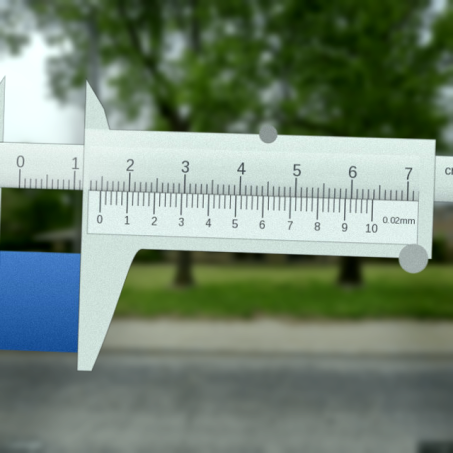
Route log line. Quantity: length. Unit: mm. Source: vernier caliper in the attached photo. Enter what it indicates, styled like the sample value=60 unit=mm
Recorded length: value=14.8 unit=mm
